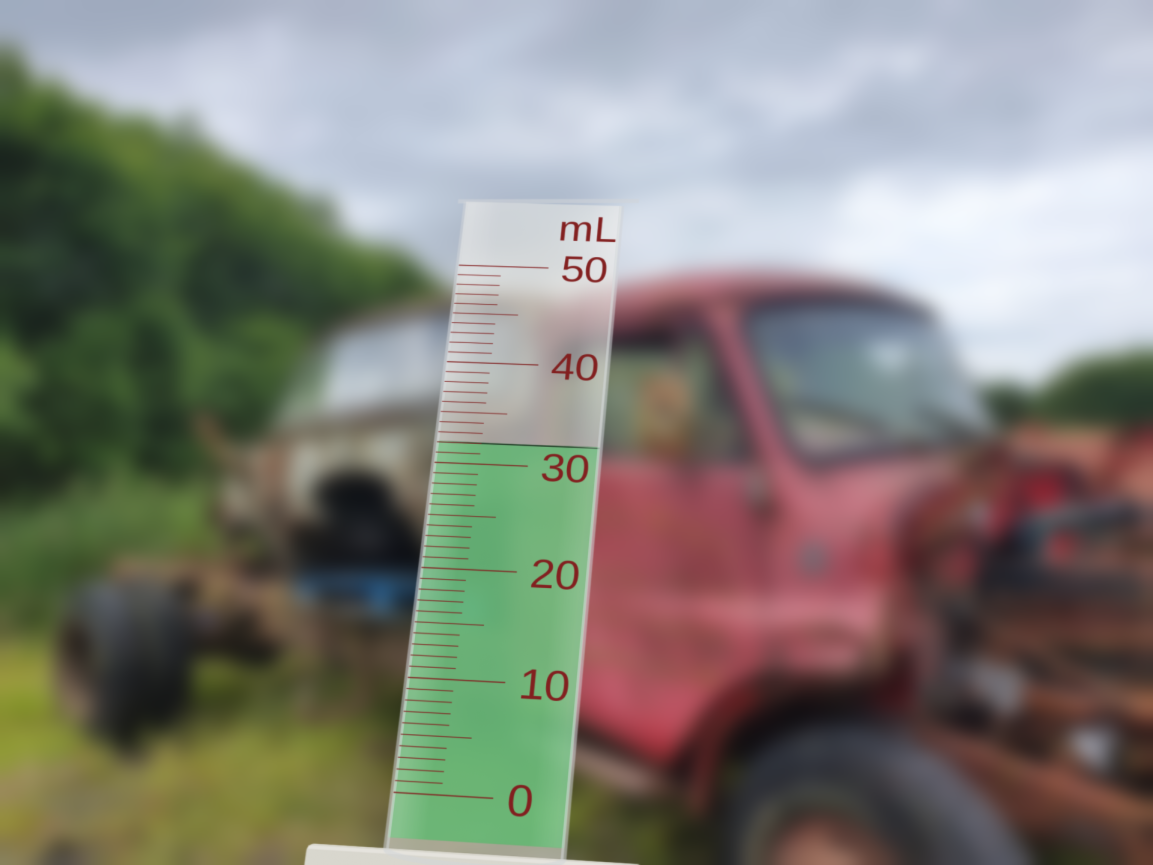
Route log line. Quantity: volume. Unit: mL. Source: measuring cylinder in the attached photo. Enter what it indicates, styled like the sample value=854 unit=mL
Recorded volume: value=32 unit=mL
